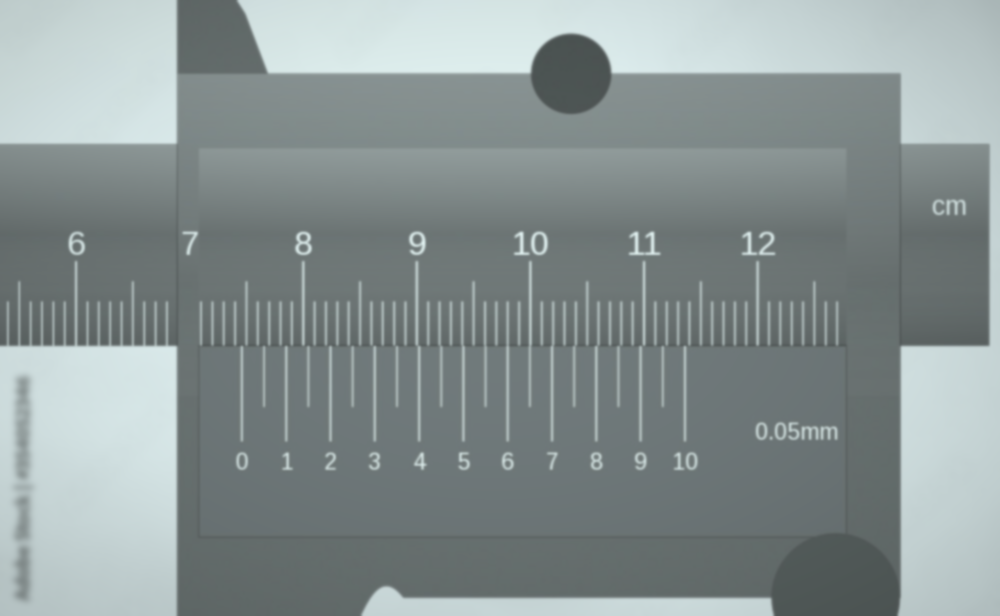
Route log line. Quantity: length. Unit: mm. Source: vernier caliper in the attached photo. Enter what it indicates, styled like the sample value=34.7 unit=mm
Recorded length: value=74.6 unit=mm
